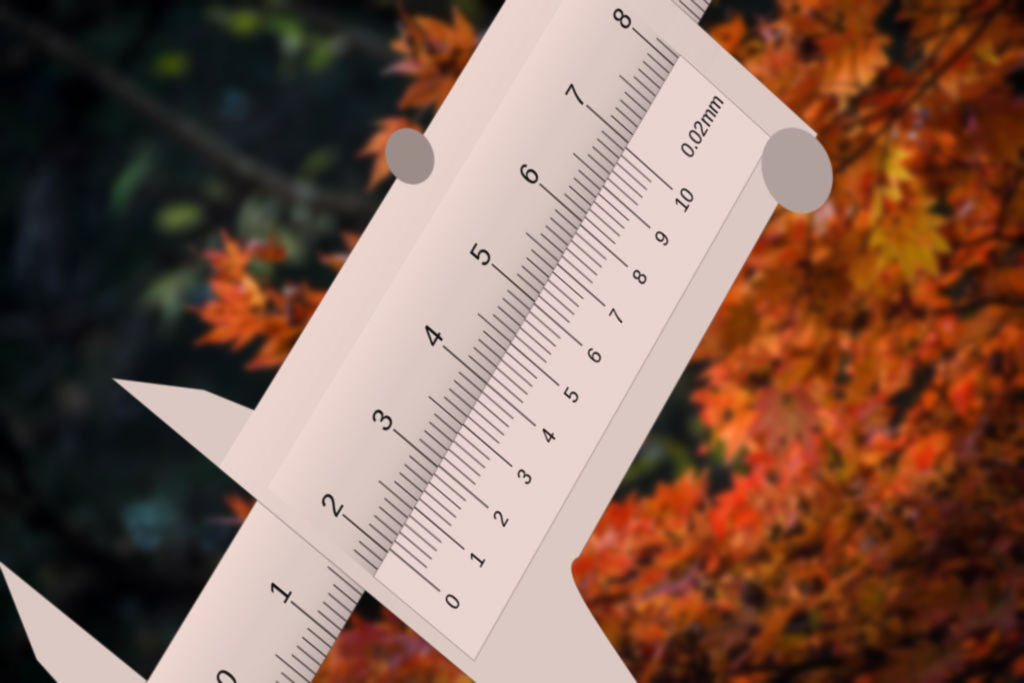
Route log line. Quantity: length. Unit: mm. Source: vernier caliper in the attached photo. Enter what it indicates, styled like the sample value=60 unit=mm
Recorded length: value=20.4 unit=mm
